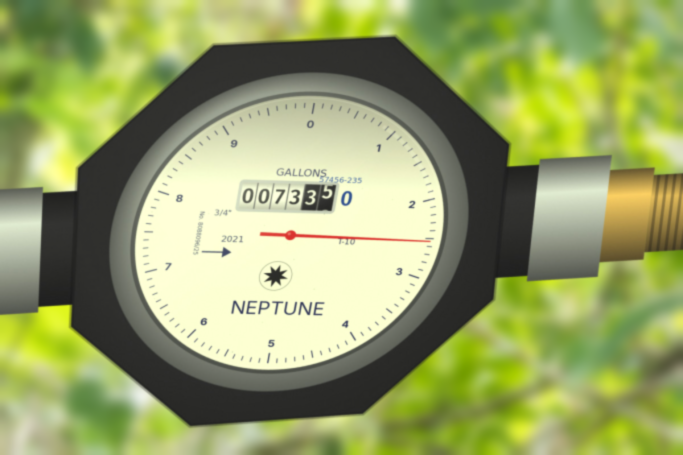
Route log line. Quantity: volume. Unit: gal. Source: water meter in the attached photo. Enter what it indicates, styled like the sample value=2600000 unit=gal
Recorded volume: value=73352.5 unit=gal
